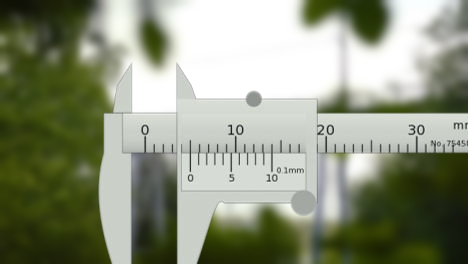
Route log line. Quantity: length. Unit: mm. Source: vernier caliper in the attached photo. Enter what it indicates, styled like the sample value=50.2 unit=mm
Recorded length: value=5.0 unit=mm
